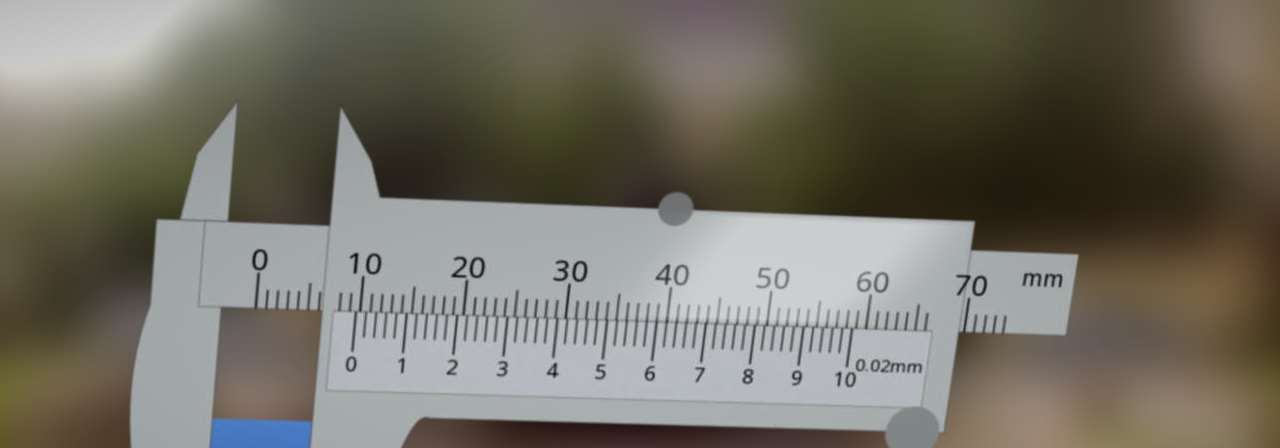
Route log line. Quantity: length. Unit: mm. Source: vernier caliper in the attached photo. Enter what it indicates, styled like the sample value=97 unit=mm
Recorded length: value=9.6 unit=mm
